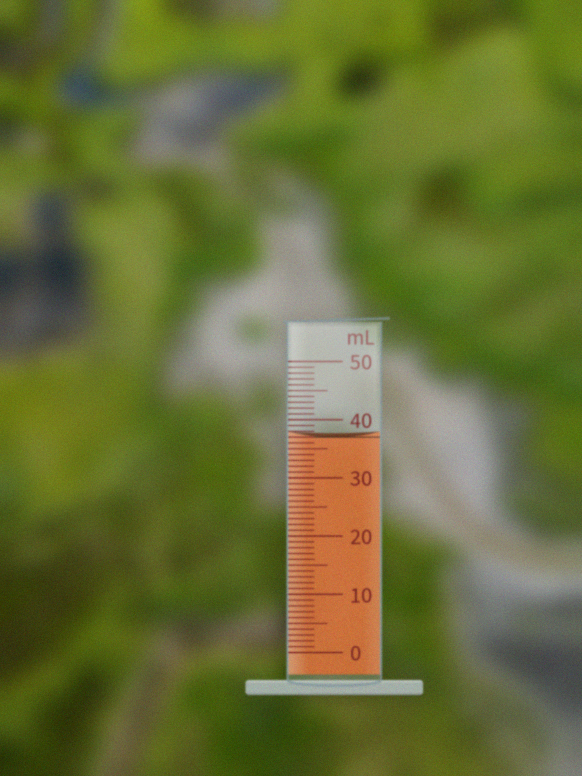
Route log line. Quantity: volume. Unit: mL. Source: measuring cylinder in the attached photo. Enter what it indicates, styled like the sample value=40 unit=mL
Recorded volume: value=37 unit=mL
